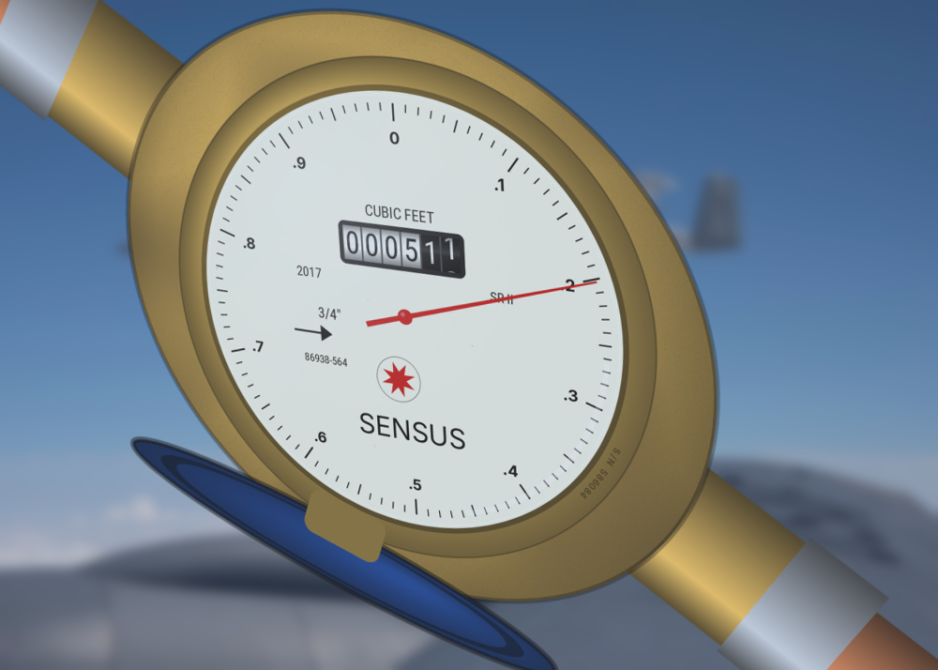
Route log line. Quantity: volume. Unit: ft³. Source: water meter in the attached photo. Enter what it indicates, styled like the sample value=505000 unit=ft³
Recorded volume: value=511.20 unit=ft³
